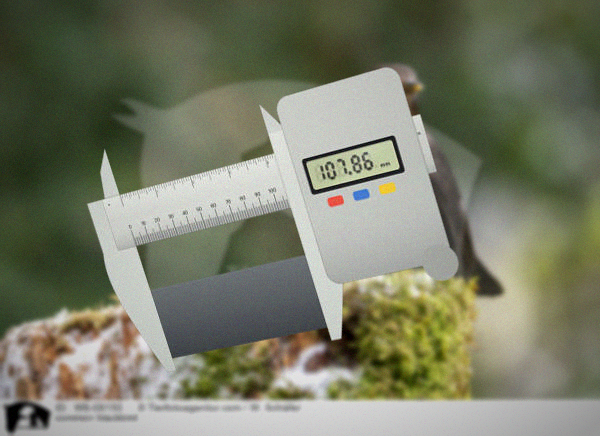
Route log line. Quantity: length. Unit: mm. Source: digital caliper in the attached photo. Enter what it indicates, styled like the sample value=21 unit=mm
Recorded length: value=107.86 unit=mm
